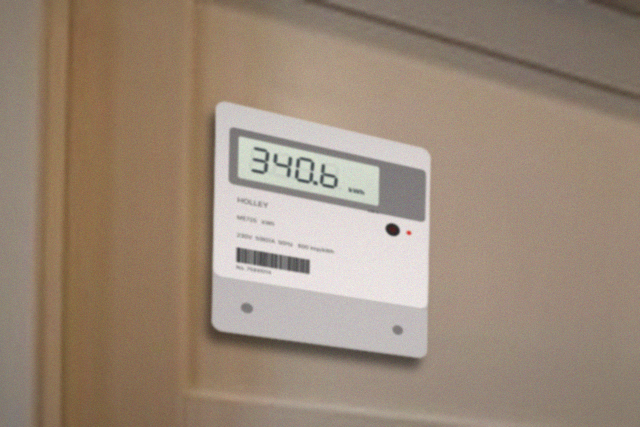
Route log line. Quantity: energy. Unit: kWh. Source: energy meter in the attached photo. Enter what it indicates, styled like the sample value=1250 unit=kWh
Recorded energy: value=340.6 unit=kWh
